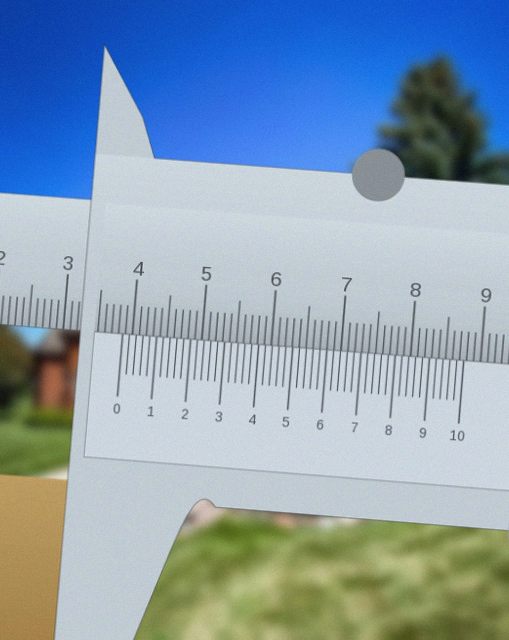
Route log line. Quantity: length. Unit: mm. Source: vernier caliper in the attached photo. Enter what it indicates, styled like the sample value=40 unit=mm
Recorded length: value=38.6 unit=mm
